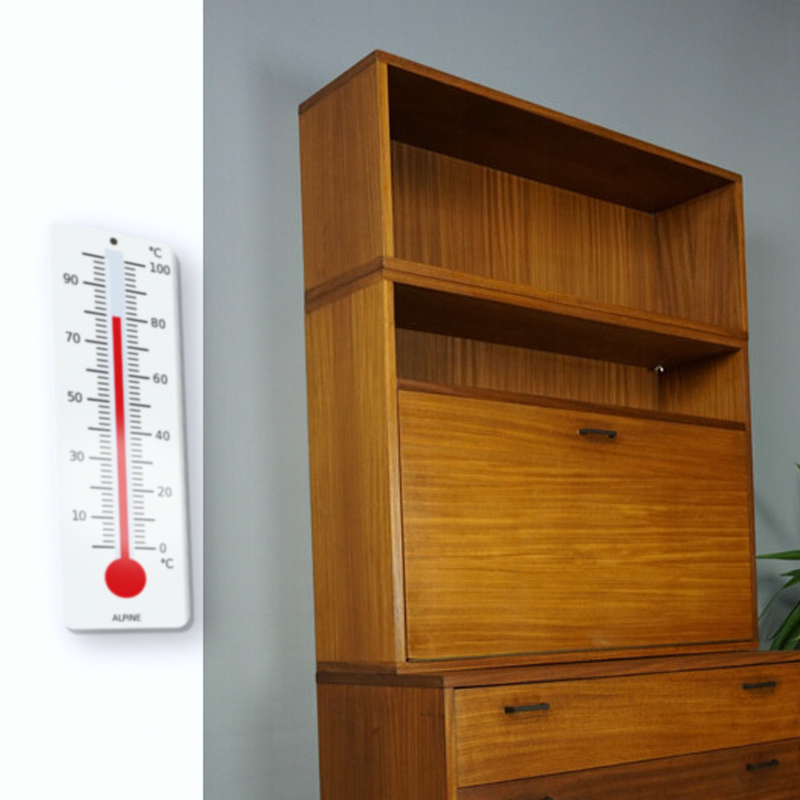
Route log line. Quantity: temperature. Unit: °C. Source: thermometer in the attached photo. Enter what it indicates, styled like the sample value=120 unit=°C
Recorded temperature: value=80 unit=°C
